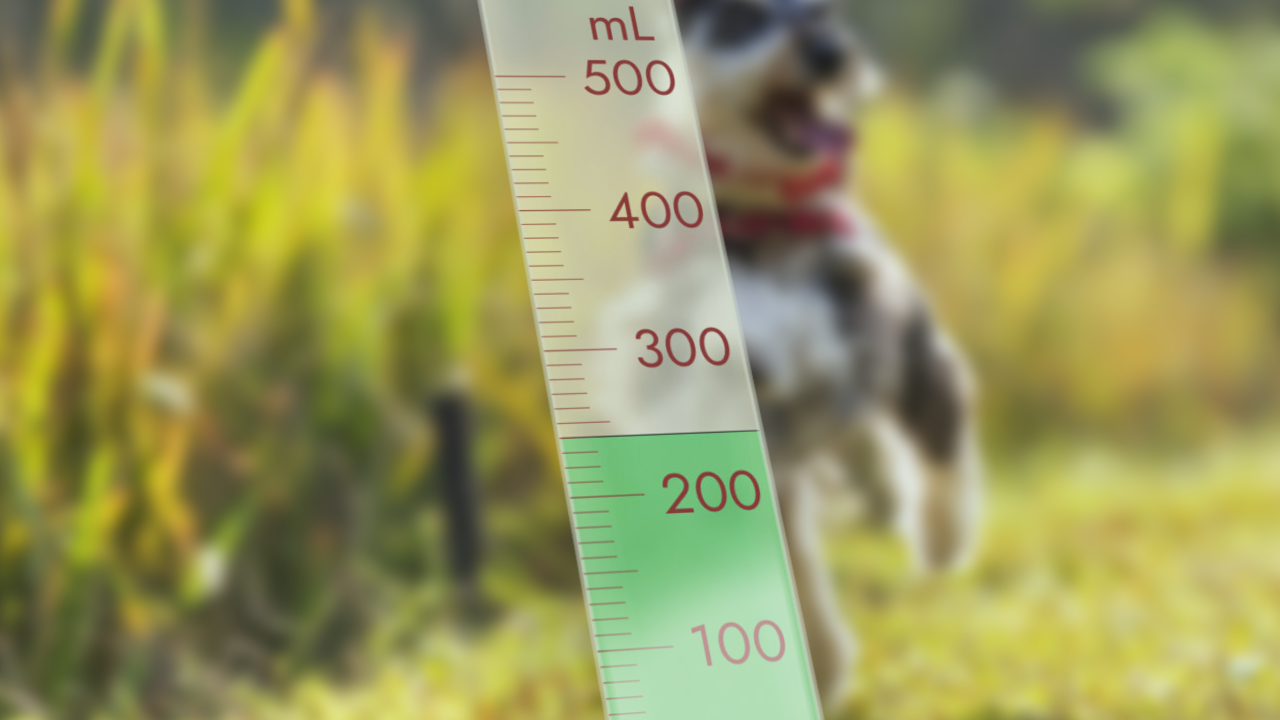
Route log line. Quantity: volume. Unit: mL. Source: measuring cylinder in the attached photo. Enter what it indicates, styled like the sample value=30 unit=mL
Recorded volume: value=240 unit=mL
